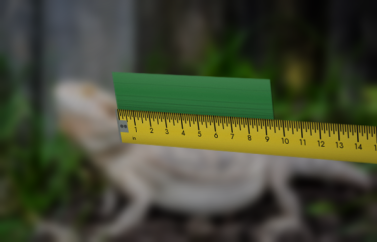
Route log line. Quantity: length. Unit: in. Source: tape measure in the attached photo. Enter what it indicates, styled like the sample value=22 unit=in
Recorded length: value=9.5 unit=in
